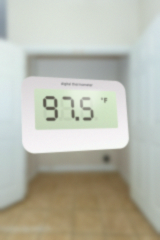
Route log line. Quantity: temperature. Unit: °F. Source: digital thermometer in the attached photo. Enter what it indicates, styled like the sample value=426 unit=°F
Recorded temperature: value=97.5 unit=°F
